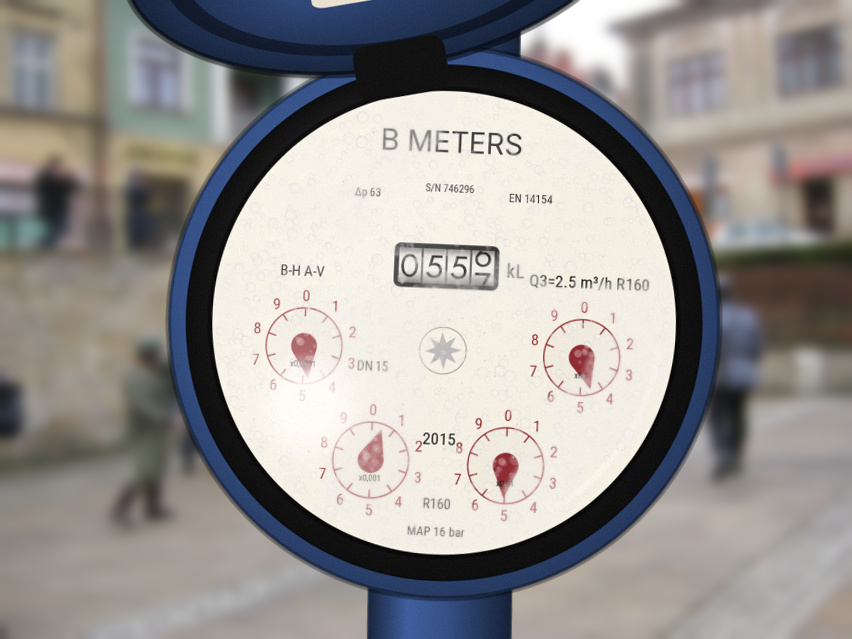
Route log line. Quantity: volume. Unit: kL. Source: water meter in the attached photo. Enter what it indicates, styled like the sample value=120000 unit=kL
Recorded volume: value=556.4504 unit=kL
